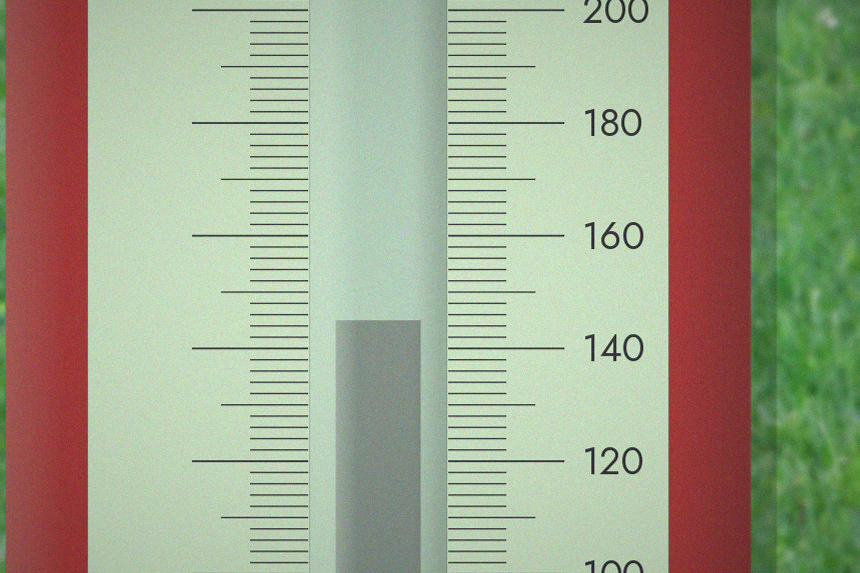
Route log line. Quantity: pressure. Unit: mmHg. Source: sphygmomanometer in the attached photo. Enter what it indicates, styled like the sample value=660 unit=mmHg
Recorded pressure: value=145 unit=mmHg
